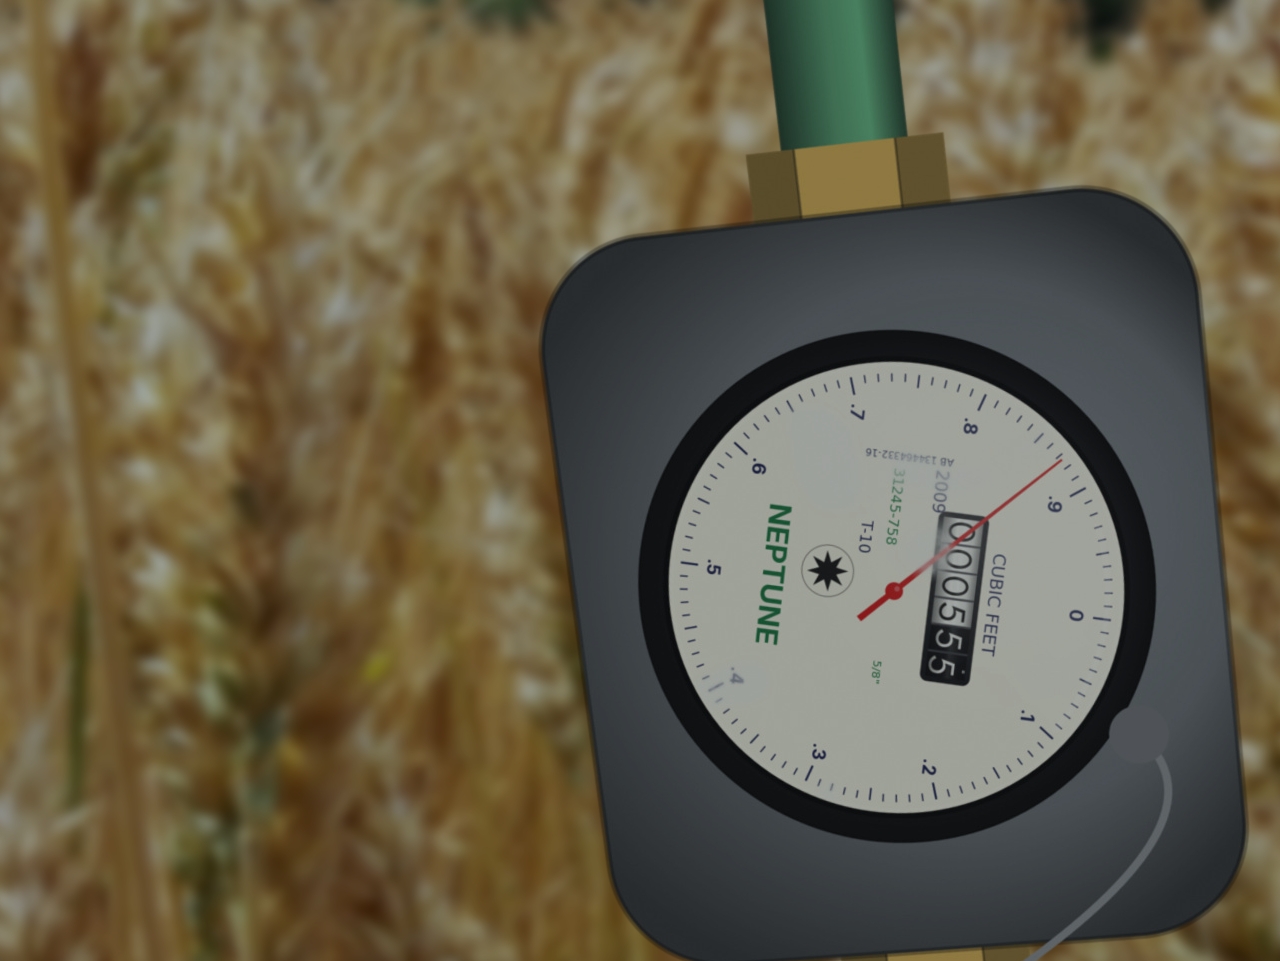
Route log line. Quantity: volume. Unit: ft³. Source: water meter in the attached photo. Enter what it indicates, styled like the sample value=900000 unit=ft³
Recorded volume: value=554.87 unit=ft³
